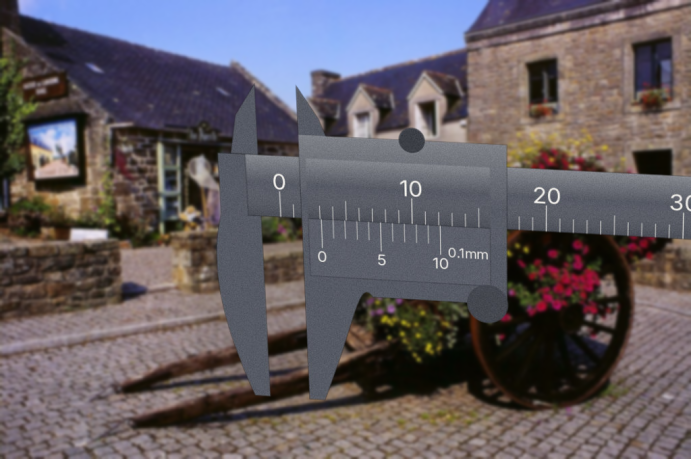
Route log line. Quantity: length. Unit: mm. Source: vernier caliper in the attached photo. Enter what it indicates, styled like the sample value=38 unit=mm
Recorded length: value=3.1 unit=mm
